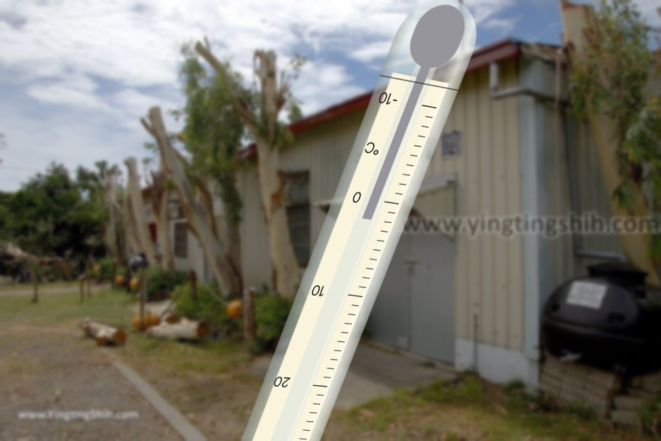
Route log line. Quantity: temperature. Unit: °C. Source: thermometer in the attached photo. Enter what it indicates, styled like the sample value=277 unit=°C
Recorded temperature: value=2 unit=°C
